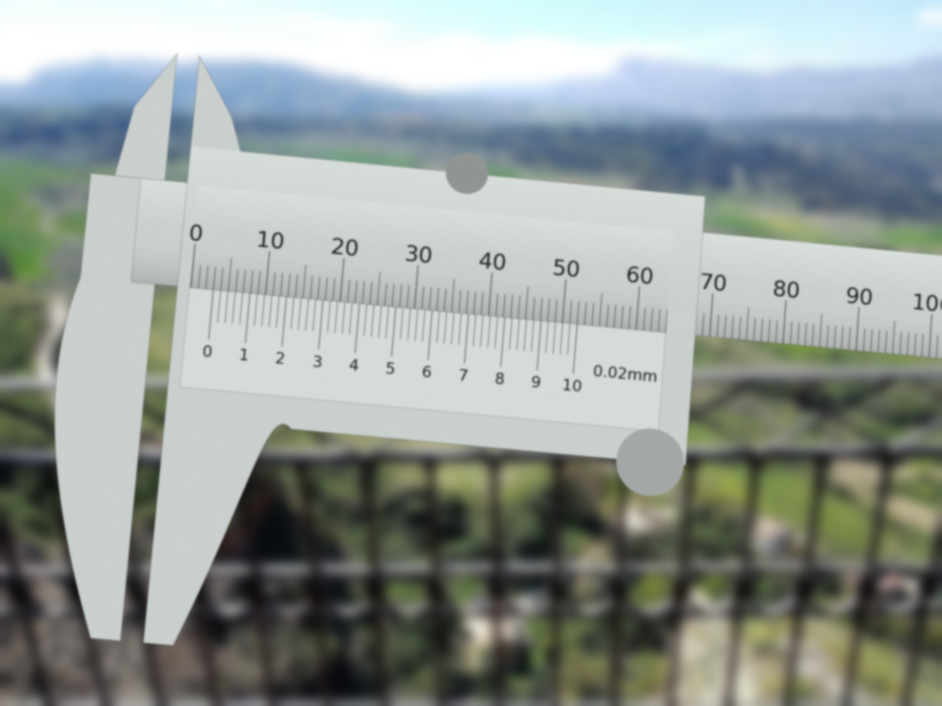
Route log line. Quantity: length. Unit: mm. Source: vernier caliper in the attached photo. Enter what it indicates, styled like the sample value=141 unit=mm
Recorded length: value=3.0 unit=mm
